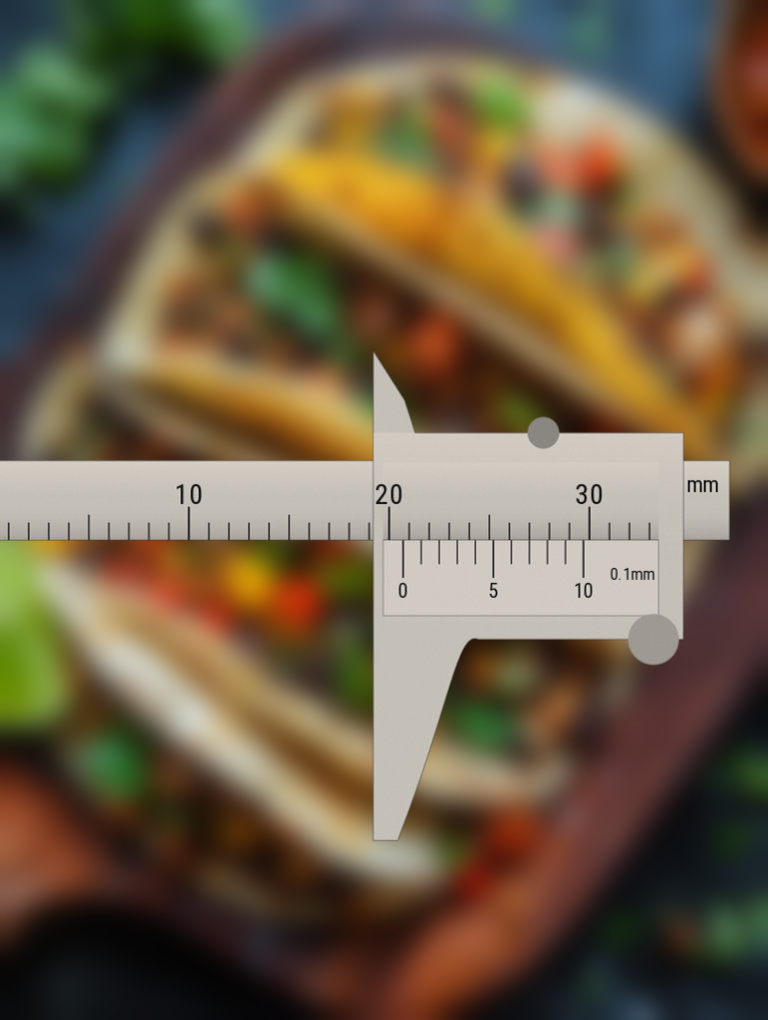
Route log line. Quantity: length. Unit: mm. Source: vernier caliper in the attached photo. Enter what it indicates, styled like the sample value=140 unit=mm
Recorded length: value=20.7 unit=mm
